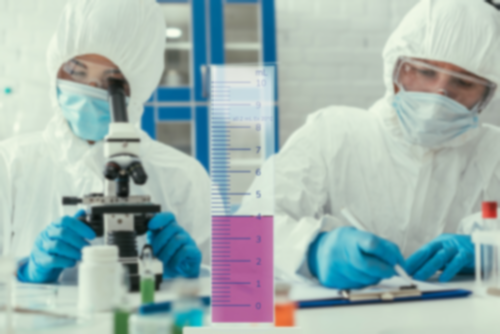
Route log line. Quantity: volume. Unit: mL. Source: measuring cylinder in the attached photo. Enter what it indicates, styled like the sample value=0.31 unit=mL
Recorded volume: value=4 unit=mL
